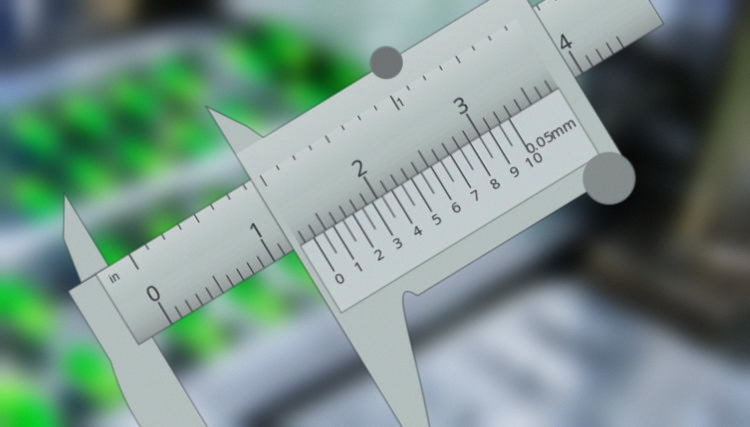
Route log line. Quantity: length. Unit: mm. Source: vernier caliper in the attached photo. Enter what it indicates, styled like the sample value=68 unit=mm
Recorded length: value=13.8 unit=mm
